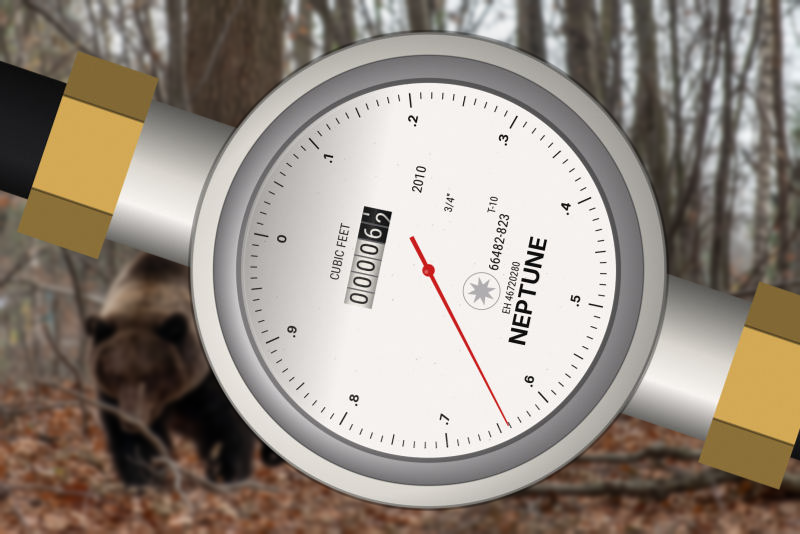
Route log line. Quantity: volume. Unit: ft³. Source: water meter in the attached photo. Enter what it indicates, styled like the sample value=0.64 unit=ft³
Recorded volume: value=61.64 unit=ft³
